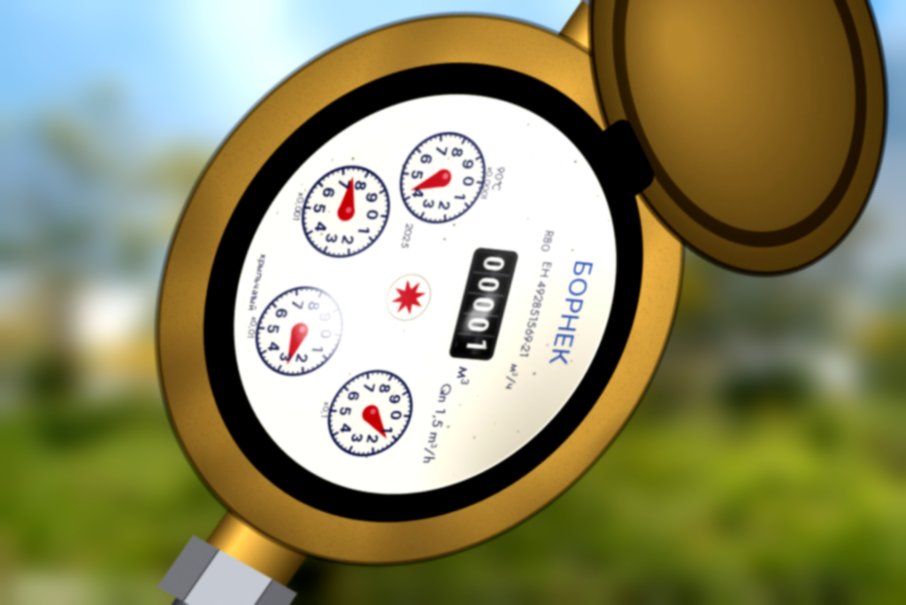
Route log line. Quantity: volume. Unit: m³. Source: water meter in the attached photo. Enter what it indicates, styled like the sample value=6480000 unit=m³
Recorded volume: value=1.1274 unit=m³
